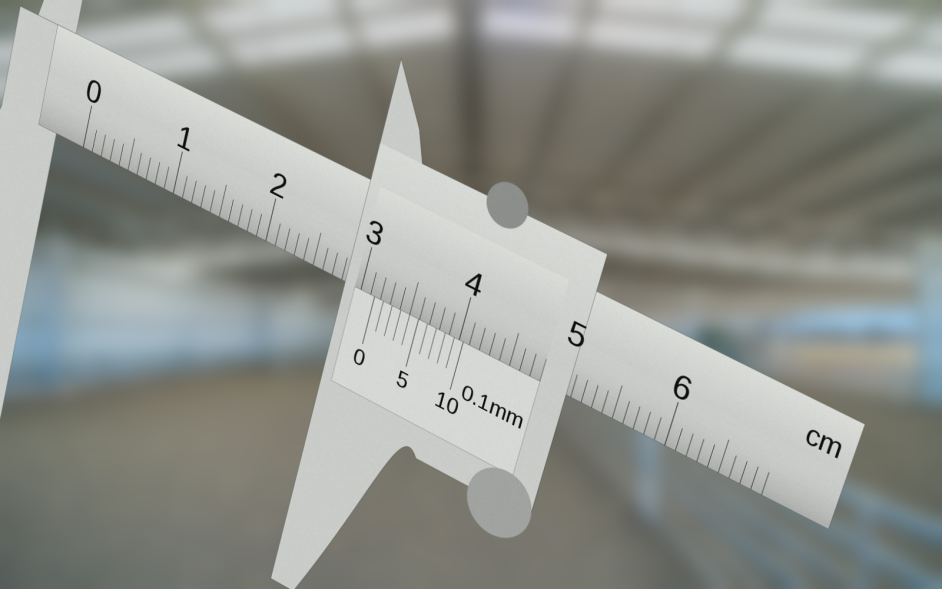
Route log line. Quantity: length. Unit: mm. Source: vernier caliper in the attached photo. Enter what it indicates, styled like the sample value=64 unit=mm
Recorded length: value=31.4 unit=mm
